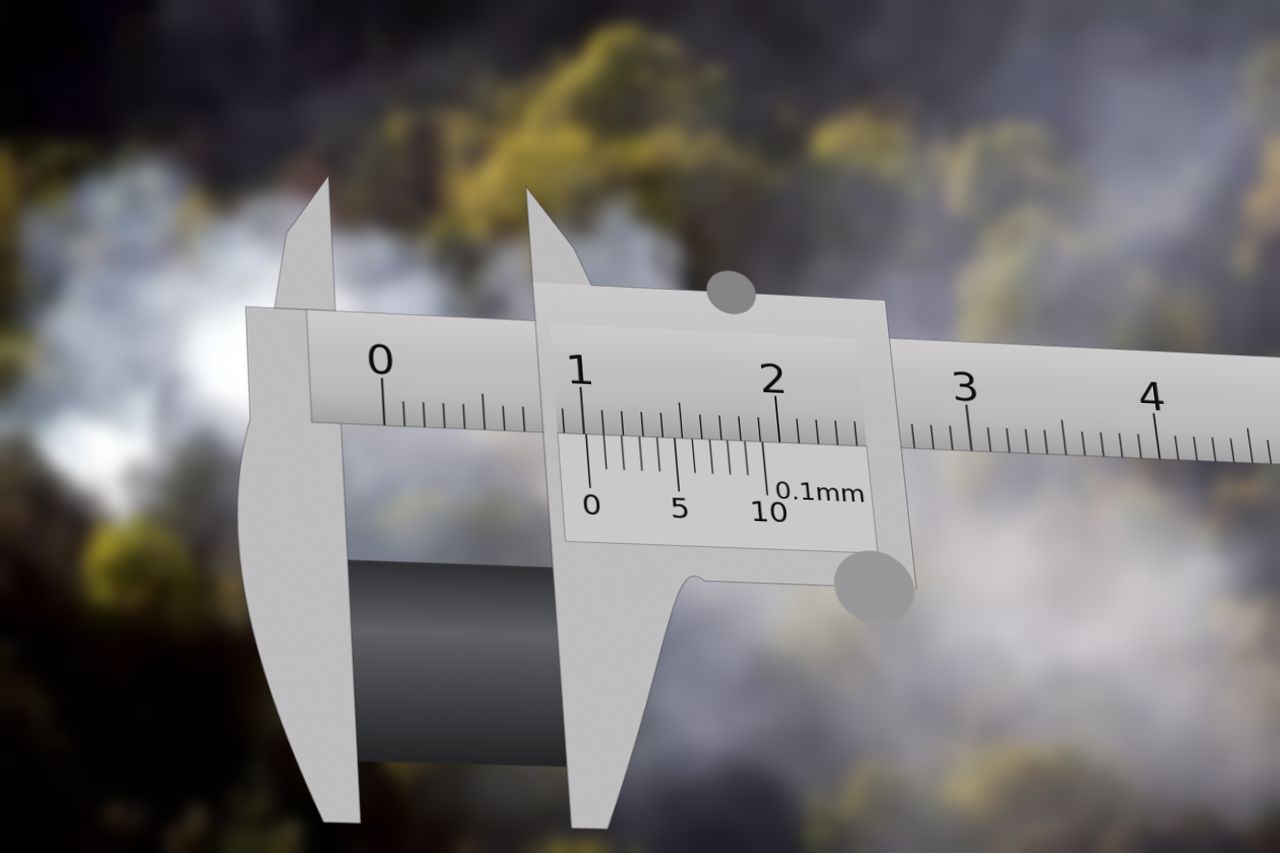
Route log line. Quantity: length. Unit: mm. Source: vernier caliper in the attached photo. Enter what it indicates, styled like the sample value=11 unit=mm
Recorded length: value=10.1 unit=mm
